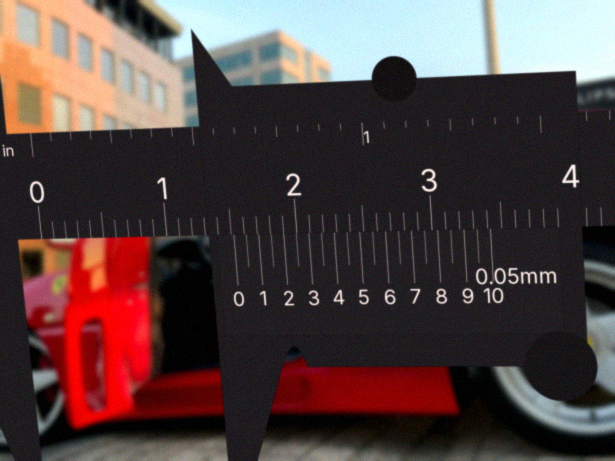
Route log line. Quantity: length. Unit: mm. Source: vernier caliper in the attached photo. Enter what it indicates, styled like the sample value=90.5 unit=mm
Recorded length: value=15.2 unit=mm
